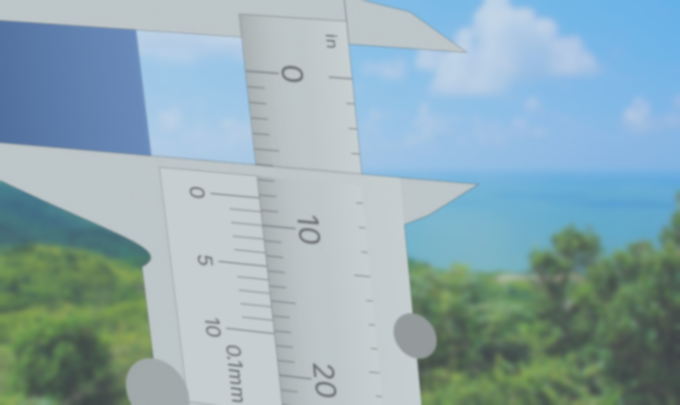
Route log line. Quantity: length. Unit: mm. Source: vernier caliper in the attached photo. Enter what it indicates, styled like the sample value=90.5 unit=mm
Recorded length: value=8.2 unit=mm
